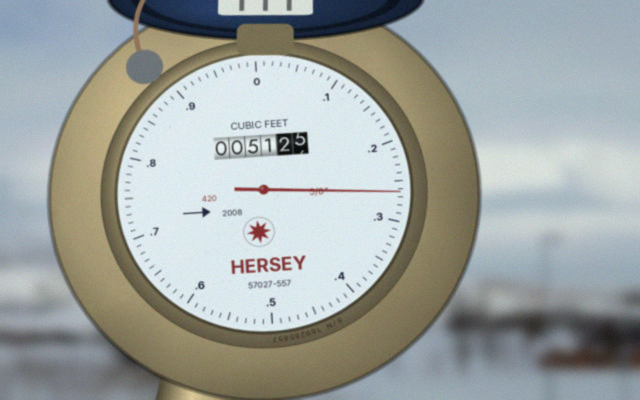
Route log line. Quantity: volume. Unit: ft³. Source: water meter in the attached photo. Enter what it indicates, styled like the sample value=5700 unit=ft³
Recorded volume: value=5125.26 unit=ft³
